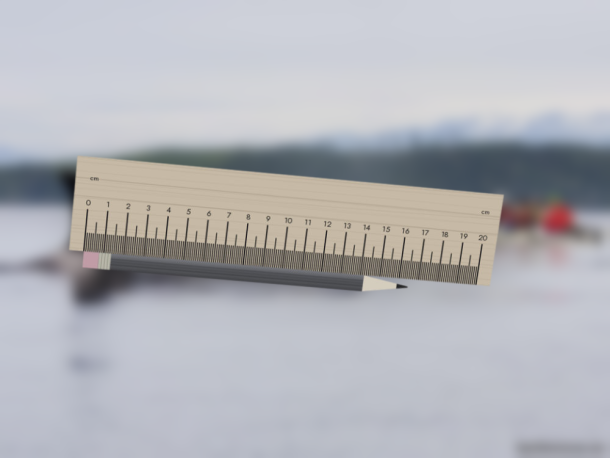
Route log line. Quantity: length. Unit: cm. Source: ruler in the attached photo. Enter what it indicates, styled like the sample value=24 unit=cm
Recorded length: value=16.5 unit=cm
